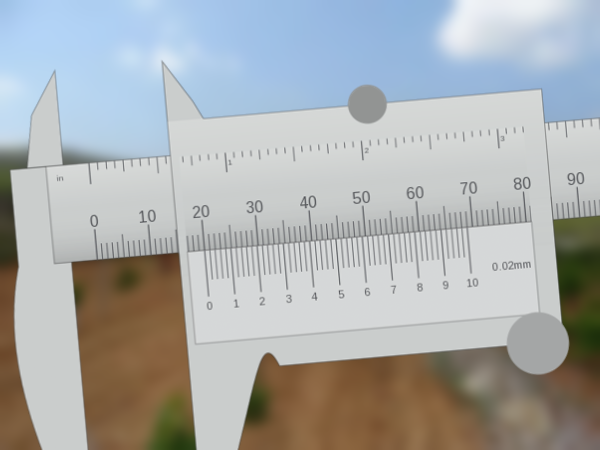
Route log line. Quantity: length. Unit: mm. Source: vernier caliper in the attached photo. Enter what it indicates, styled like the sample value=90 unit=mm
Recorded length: value=20.0 unit=mm
